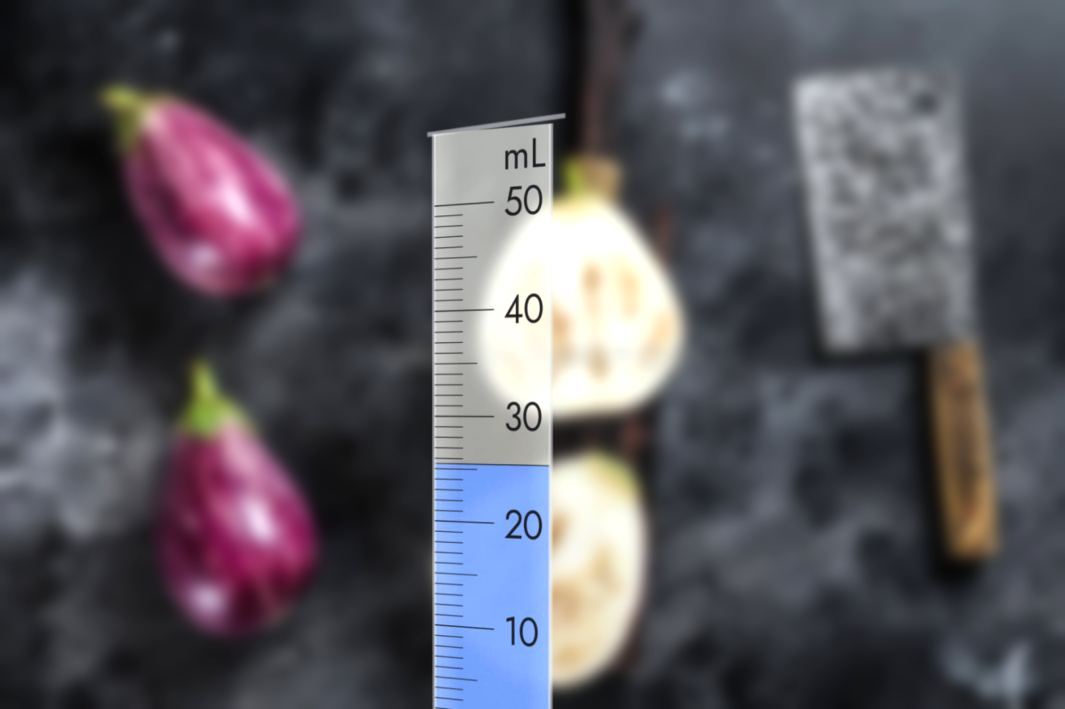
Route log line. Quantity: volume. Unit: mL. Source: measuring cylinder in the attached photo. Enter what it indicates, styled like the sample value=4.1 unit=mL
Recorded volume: value=25.5 unit=mL
